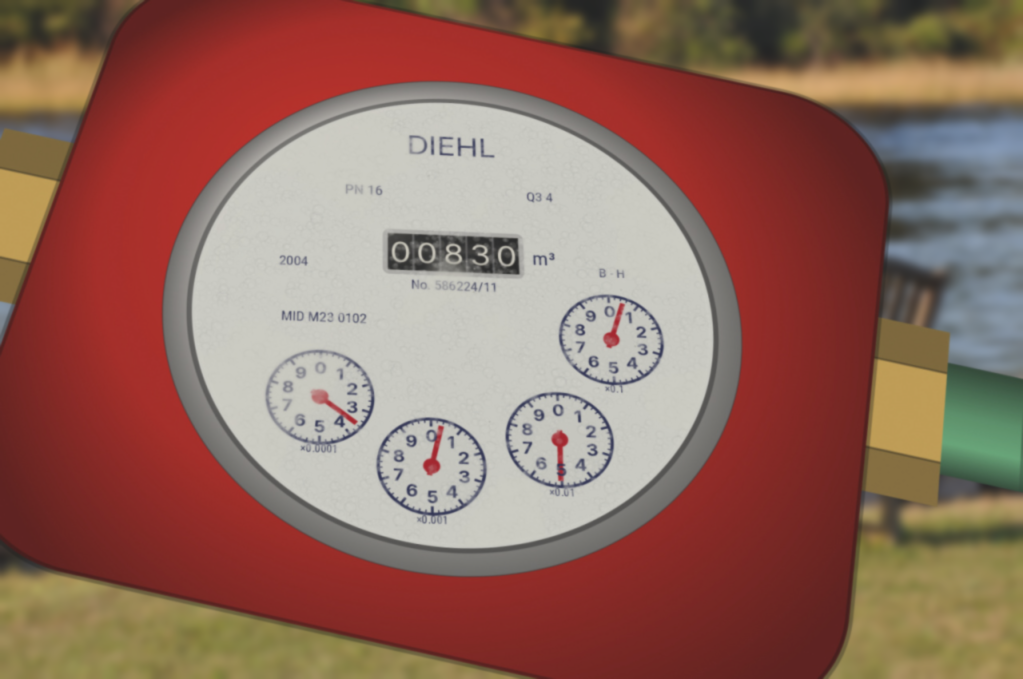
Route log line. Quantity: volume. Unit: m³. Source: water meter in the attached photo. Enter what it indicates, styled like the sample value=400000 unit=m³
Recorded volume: value=830.0503 unit=m³
